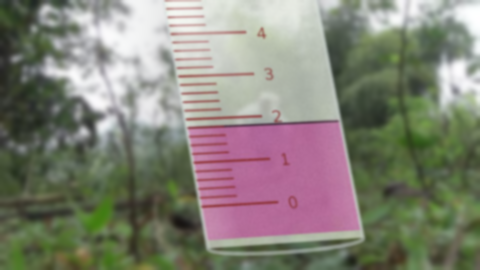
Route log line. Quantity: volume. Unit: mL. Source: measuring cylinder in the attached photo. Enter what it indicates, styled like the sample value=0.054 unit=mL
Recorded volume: value=1.8 unit=mL
